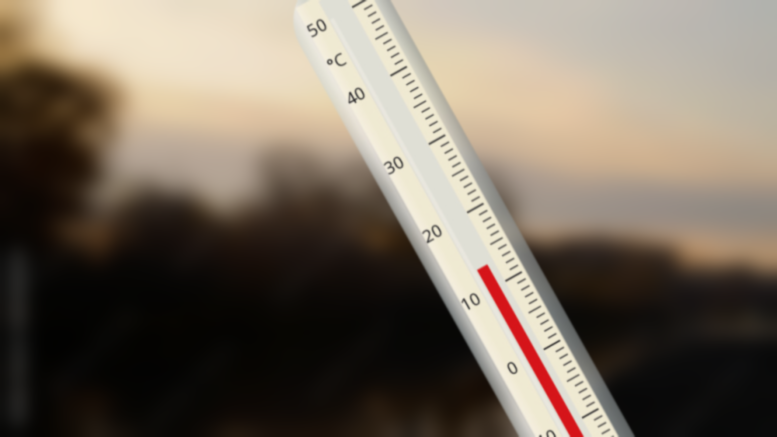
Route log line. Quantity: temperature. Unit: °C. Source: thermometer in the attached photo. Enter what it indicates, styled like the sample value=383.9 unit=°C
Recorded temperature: value=13 unit=°C
